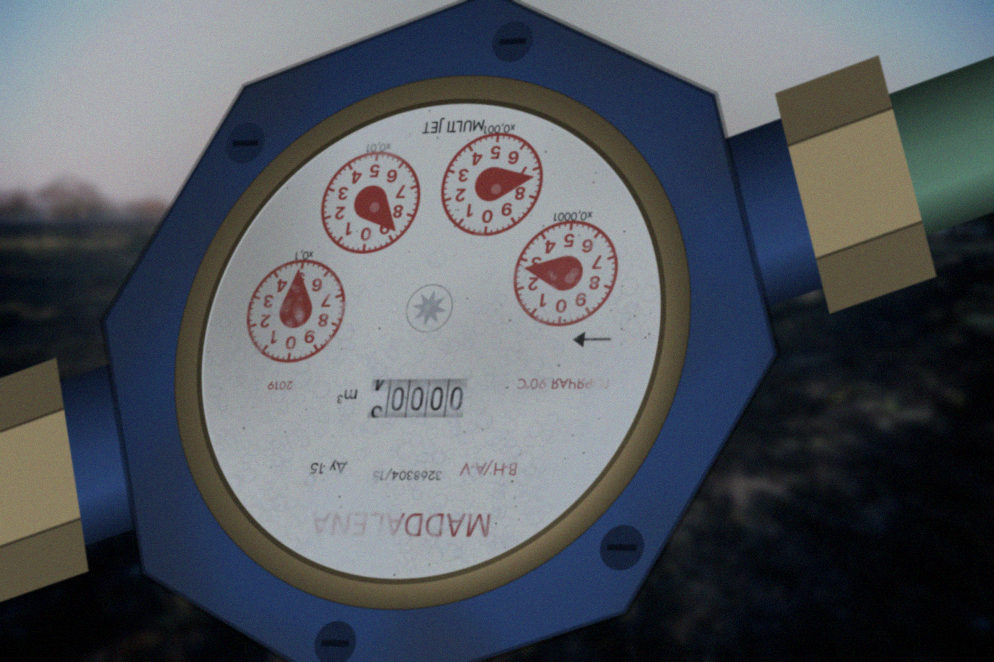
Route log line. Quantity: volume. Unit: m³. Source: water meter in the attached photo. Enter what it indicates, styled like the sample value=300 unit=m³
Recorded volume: value=3.4872 unit=m³
